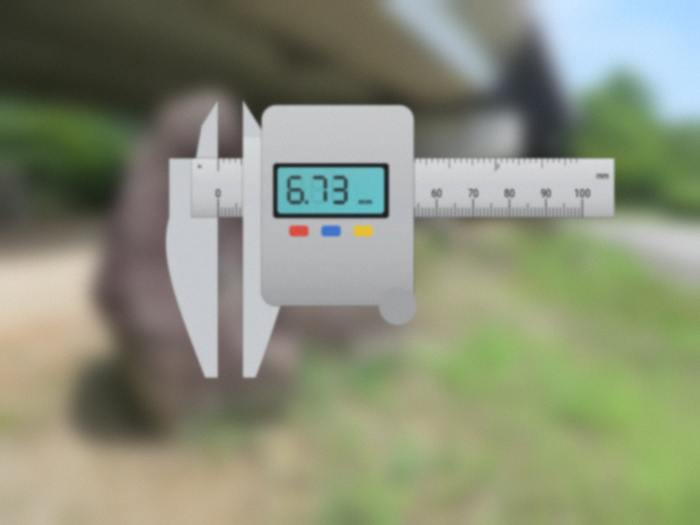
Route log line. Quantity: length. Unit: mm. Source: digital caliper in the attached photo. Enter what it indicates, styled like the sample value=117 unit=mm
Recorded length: value=6.73 unit=mm
